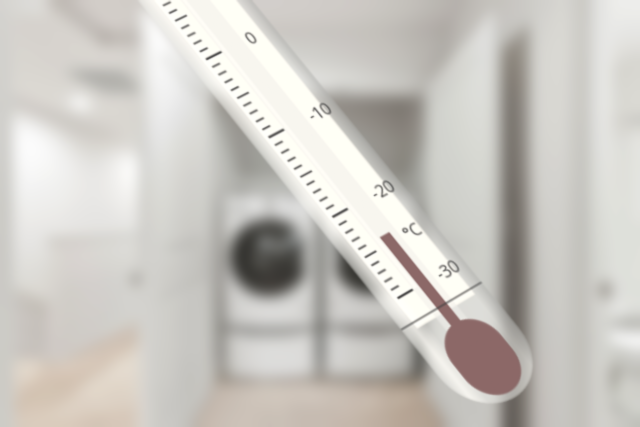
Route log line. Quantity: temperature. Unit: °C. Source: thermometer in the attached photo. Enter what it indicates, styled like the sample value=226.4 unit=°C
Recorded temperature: value=-24 unit=°C
